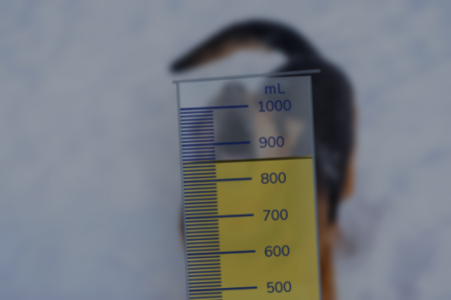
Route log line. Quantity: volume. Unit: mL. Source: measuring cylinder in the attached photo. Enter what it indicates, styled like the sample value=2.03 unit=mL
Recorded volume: value=850 unit=mL
